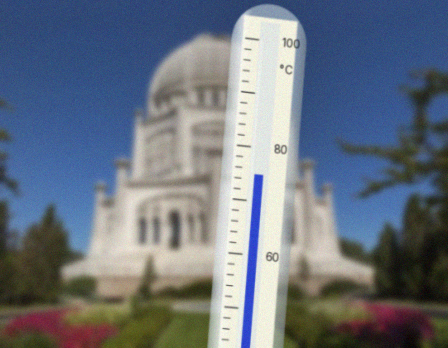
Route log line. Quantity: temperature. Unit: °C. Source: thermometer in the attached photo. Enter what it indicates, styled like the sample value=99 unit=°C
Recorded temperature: value=75 unit=°C
